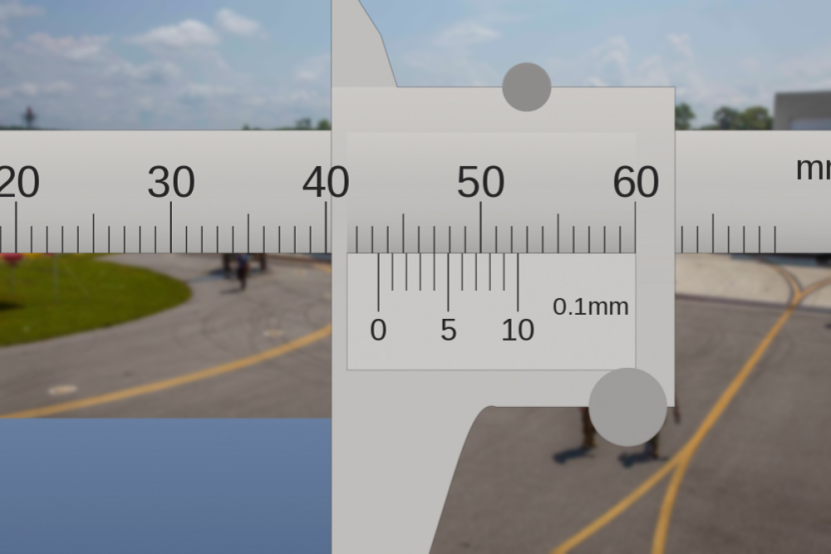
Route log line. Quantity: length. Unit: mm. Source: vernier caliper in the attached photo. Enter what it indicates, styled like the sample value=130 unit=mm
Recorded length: value=43.4 unit=mm
